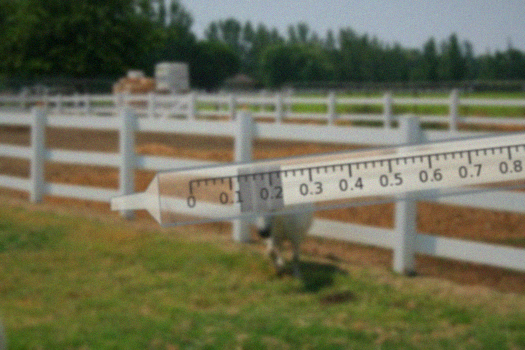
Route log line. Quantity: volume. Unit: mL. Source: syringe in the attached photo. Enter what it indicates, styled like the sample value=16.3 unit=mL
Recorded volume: value=0.12 unit=mL
